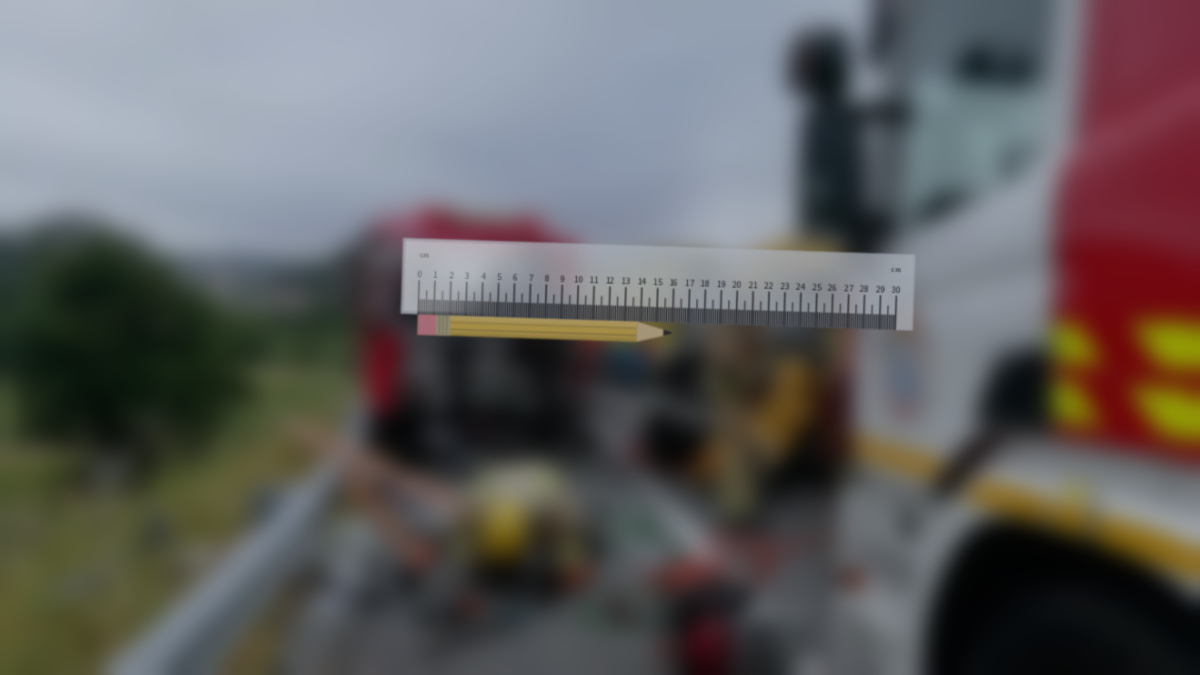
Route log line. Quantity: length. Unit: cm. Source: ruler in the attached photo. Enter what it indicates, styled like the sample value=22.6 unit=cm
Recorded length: value=16 unit=cm
